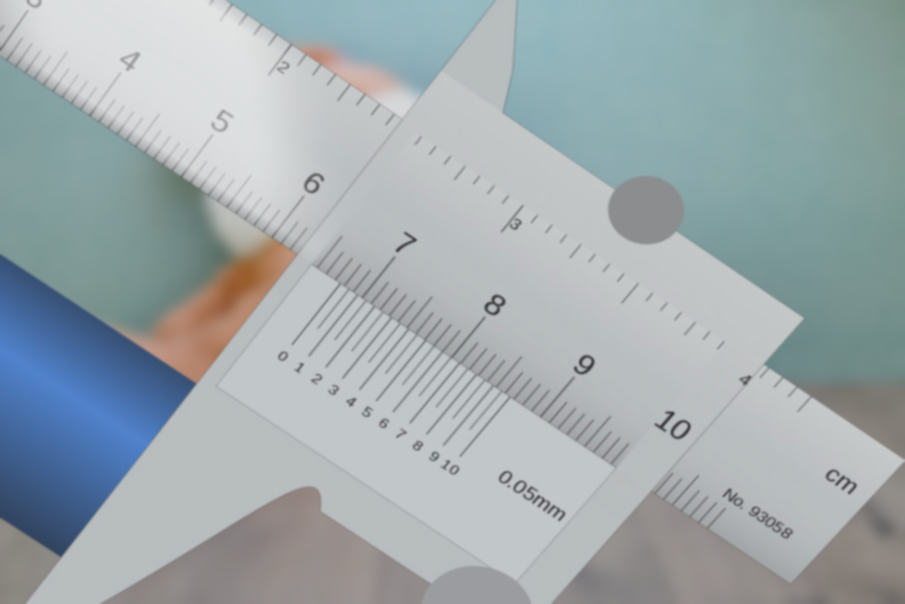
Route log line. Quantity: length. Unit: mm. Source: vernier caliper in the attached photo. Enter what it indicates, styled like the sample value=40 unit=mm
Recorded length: value=67.6 unit=mm
